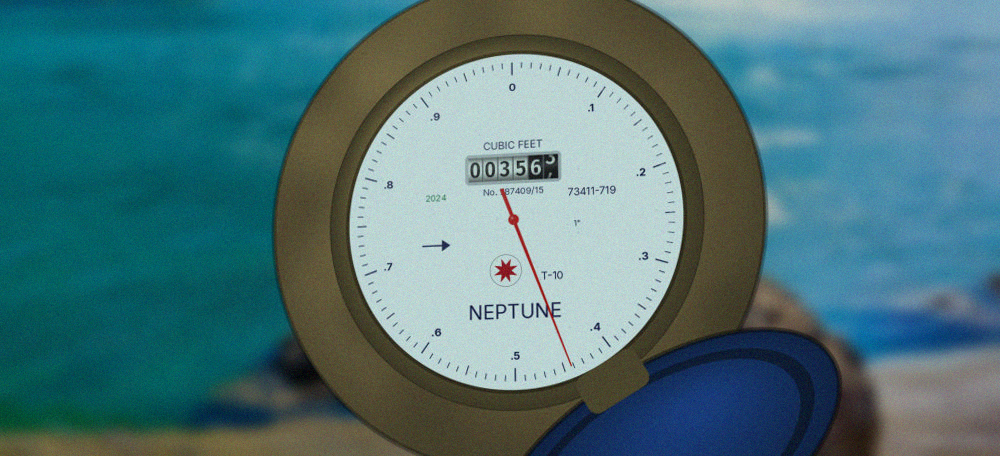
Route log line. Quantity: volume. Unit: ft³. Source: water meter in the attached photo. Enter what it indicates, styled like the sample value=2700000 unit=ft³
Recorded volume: value=3563.44 unit=ft³
